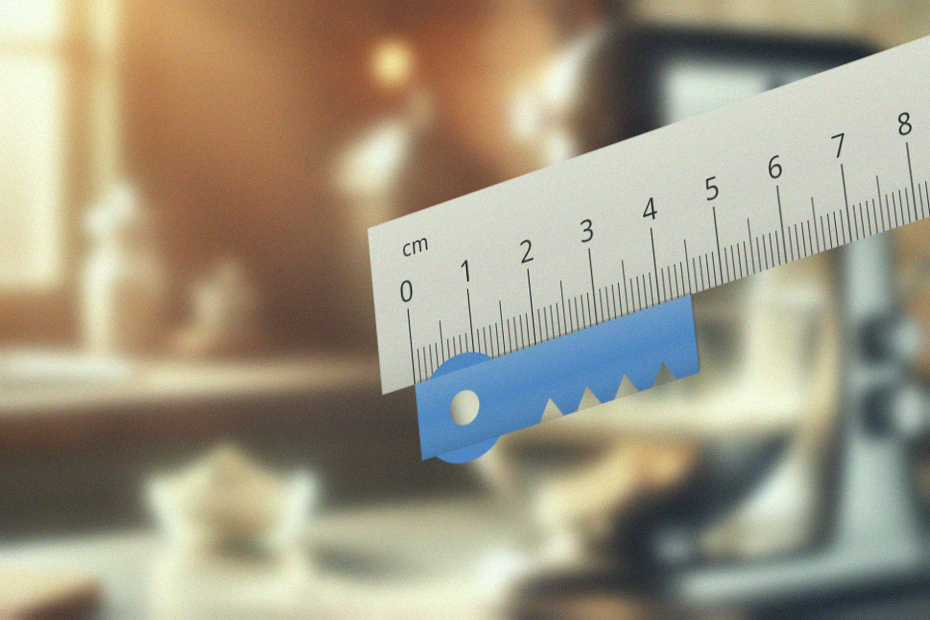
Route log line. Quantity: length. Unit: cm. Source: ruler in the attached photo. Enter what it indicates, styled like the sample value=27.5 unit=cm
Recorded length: value=4.5 unit=cm
